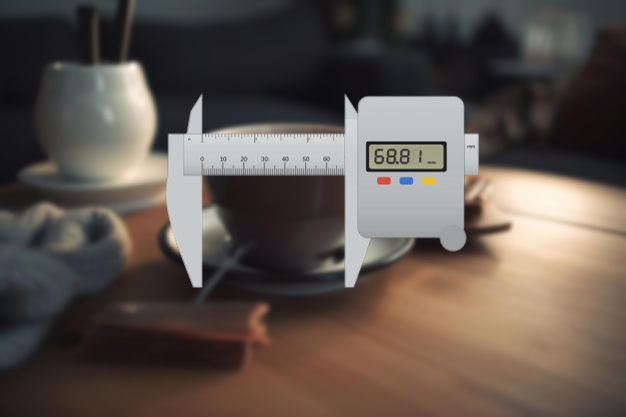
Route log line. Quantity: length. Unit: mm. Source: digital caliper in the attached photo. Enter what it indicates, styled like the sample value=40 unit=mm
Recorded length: value=68.81 unit=mm
